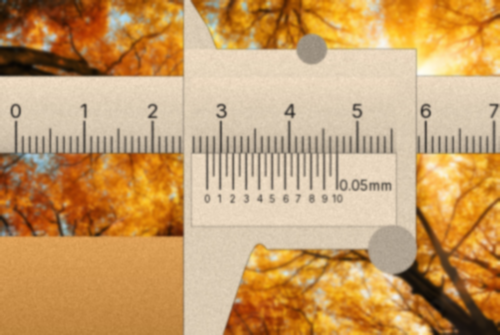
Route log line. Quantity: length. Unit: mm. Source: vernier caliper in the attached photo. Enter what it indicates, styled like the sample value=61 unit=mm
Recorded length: value=28.0 unit=mm
